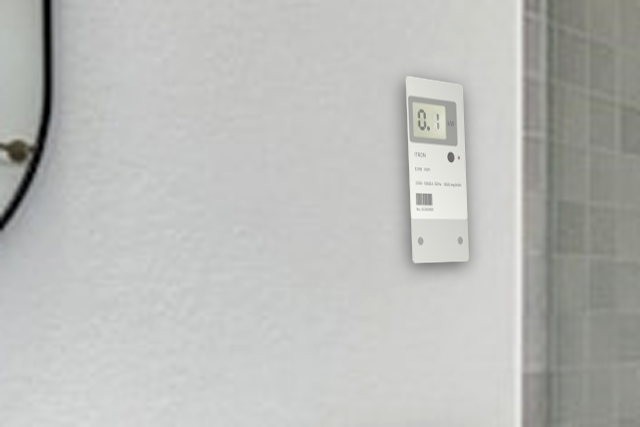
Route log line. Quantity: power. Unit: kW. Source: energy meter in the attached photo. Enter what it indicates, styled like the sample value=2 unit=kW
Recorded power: value=0.1 unit=kW
